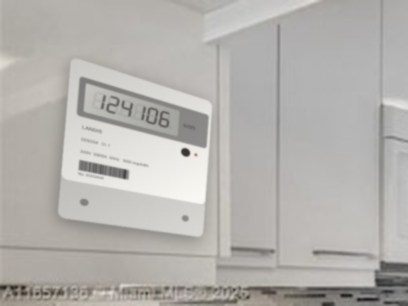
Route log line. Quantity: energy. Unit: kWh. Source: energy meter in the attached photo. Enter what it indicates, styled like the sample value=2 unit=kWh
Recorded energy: value=124106 unit=kWh
